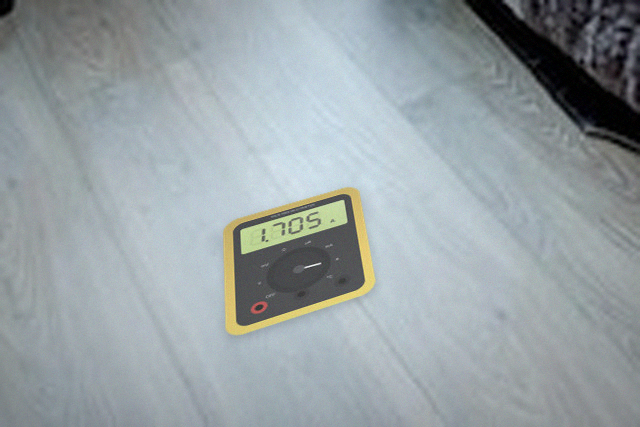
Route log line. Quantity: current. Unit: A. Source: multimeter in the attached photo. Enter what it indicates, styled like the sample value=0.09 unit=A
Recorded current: value=1.705 unit=A
